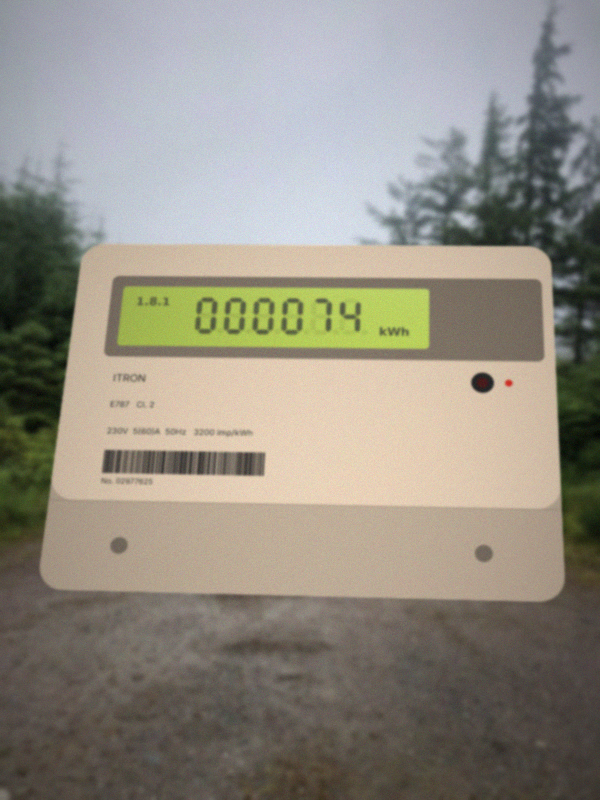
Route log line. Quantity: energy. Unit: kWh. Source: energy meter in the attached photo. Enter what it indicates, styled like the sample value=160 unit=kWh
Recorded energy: value=74 unit=kWh
